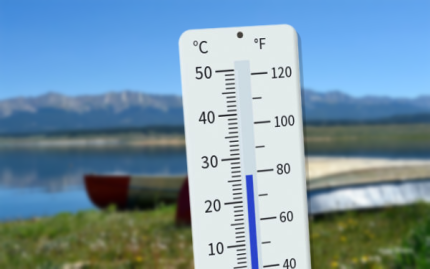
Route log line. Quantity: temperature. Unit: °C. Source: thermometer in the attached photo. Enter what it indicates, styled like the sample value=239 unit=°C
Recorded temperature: value=26 unit=°C
